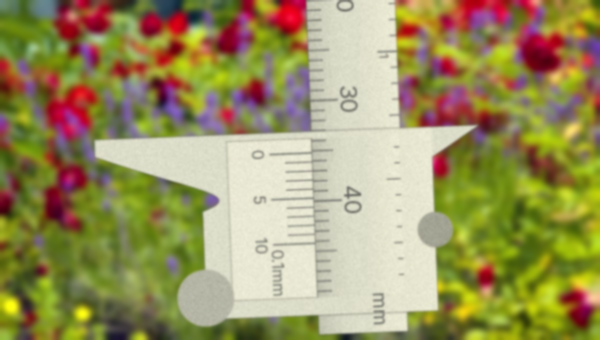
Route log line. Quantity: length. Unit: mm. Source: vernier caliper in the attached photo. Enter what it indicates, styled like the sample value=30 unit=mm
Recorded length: value=35.2 unit=mm
